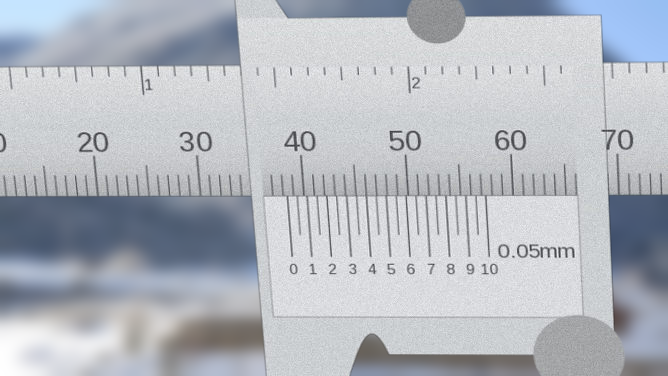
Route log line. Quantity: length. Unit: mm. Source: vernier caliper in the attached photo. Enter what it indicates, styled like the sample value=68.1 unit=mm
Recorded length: value=38.4 unit=mm
